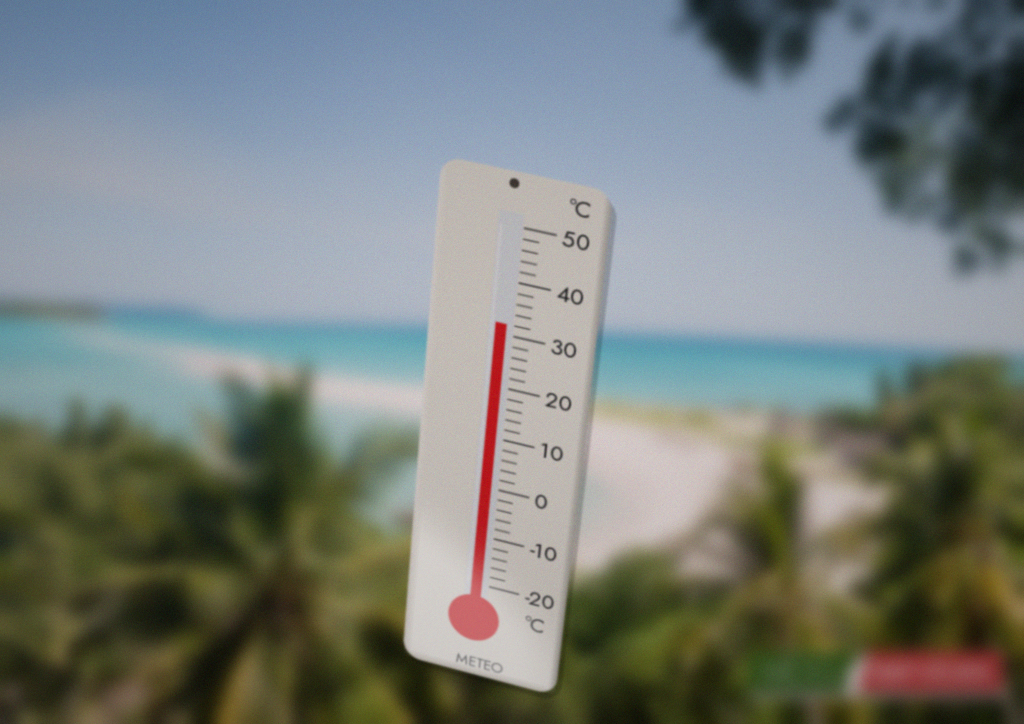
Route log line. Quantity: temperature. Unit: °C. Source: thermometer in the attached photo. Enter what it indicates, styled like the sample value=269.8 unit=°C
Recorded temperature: value=32 unit=°C
